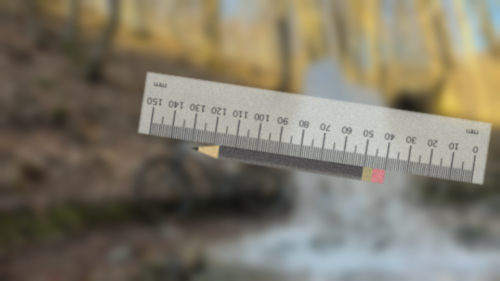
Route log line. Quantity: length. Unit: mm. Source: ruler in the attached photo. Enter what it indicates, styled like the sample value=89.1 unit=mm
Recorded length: value=90 unit=mm
